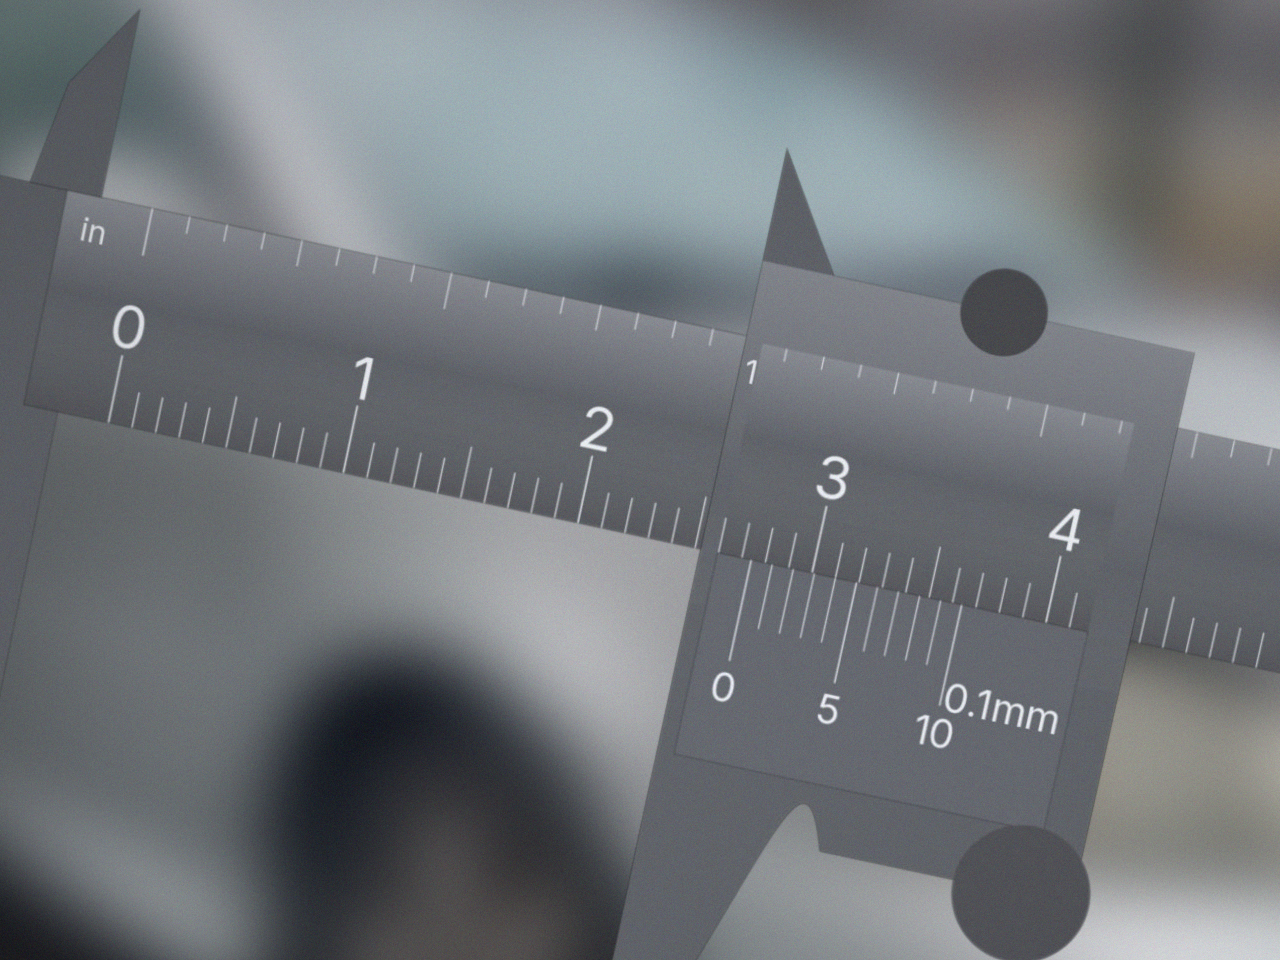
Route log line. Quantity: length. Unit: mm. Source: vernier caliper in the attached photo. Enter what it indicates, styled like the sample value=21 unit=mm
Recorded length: value=27.4 unit=mm
